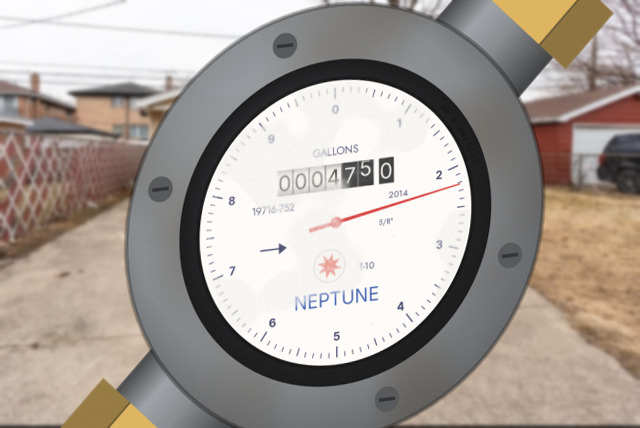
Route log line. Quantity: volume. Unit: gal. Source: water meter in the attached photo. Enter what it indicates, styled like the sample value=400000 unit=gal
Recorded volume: value=4752.2 unit=gal
